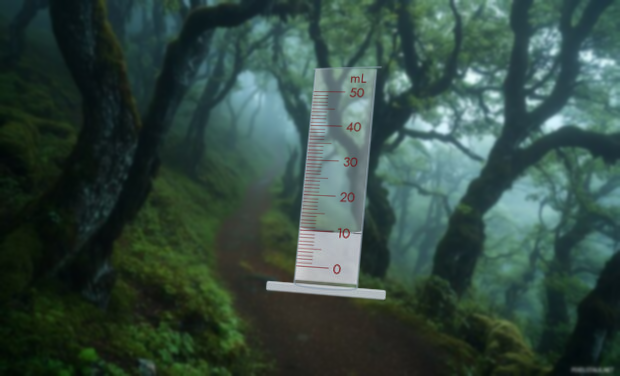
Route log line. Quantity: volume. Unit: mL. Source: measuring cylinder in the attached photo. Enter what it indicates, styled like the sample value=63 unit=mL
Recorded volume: value=10 unit=mL
